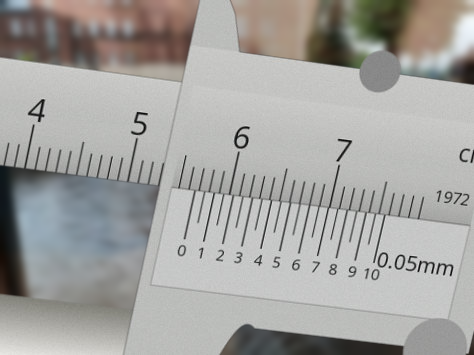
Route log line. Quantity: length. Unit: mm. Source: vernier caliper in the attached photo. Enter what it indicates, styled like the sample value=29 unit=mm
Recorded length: value=56.6 unit=mm
